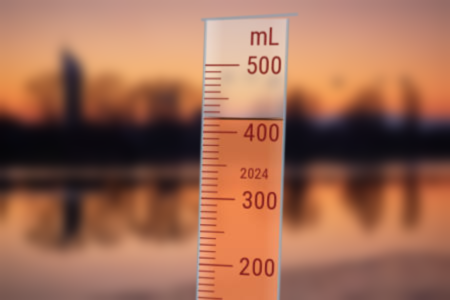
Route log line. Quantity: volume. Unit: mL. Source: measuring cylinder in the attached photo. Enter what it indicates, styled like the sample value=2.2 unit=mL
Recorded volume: value=420 unit=mL
